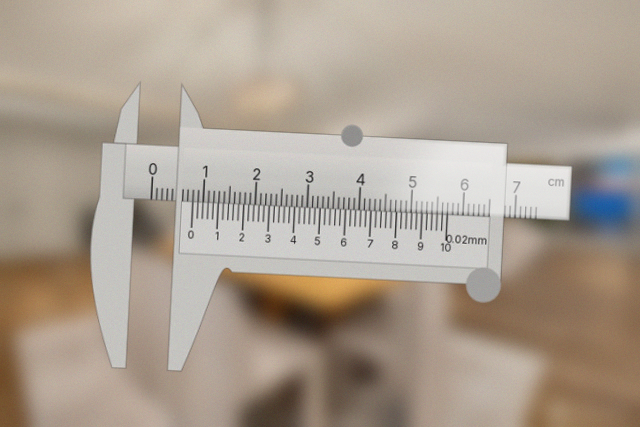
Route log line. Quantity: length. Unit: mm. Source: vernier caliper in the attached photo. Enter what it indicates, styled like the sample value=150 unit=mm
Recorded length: value=8.0 unit=mm
